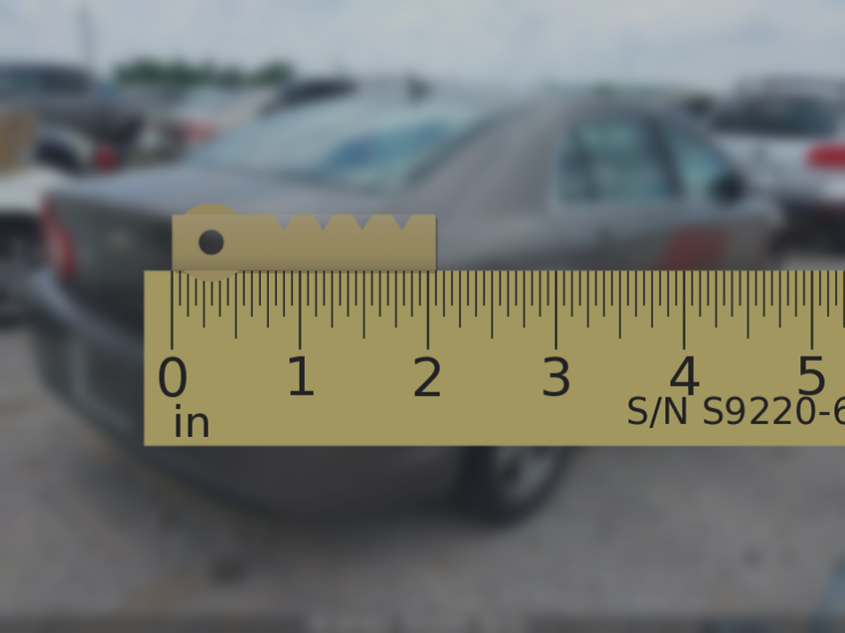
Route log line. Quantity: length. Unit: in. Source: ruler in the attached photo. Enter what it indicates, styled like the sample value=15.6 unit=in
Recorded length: value=2.0625 unit=in
